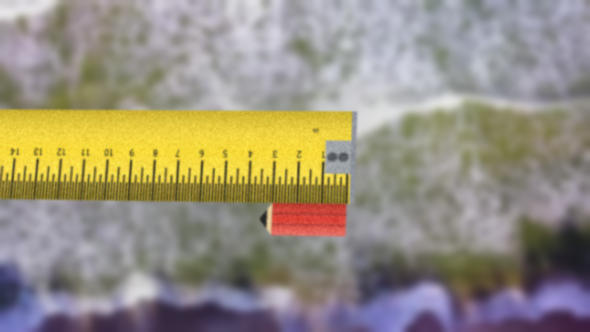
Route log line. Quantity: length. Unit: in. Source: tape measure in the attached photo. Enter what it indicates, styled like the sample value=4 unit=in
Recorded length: value=3.5 unit=in
